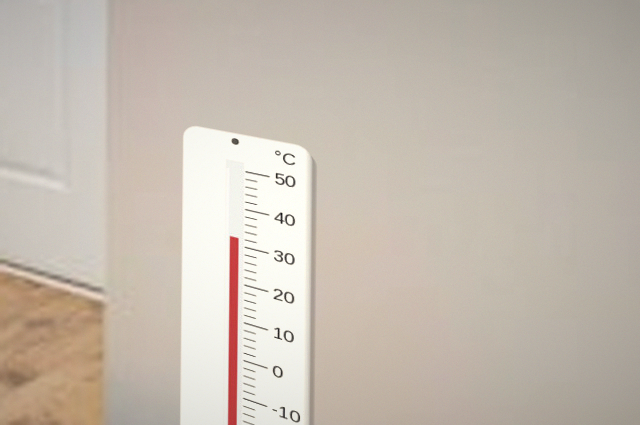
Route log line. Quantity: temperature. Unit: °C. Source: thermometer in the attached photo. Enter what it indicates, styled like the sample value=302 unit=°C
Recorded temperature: value=32 unit=°C
